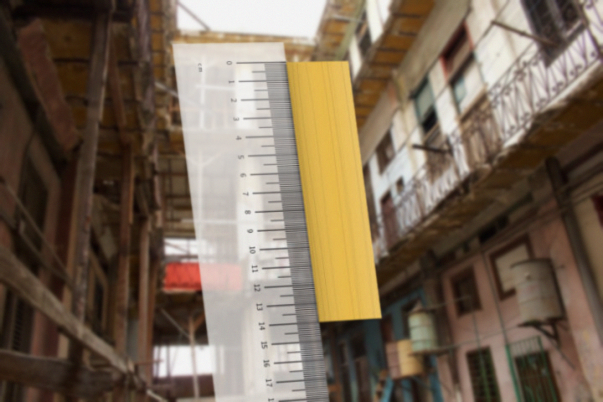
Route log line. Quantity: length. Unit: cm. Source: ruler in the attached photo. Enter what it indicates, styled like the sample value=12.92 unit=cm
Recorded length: value=14 unit=cm
